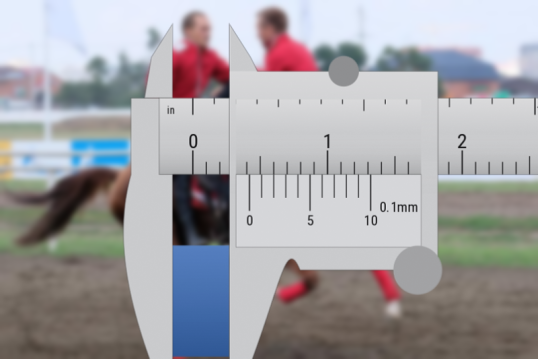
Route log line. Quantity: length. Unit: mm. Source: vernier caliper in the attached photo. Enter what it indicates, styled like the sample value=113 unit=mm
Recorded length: value=4.2 unit=mm
